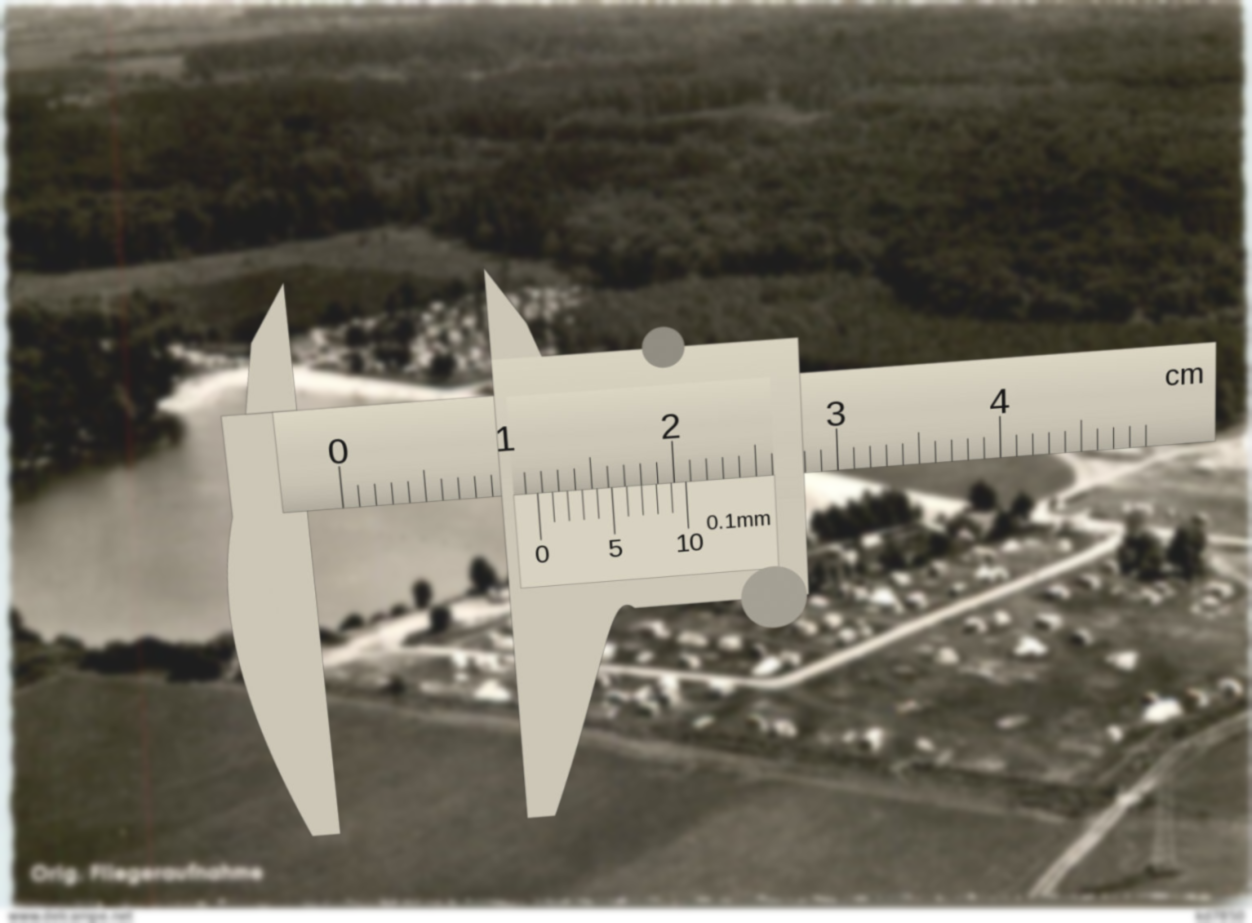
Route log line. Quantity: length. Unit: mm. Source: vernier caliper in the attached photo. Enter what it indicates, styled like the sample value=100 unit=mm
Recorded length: value=11.7 unit=mm
